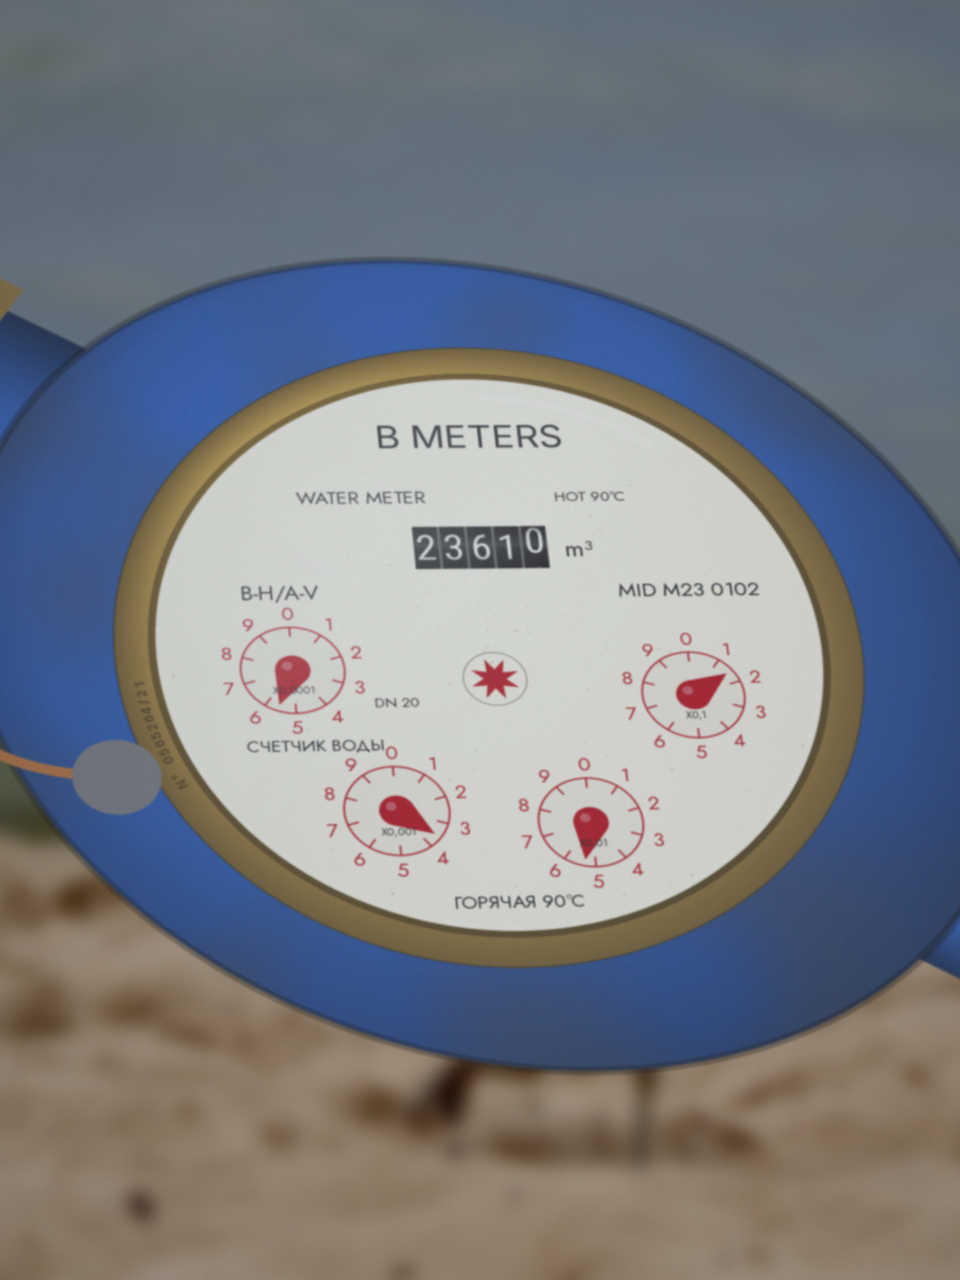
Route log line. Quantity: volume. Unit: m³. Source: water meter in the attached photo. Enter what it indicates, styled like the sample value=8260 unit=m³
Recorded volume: value=23610.1535 unit=m³
